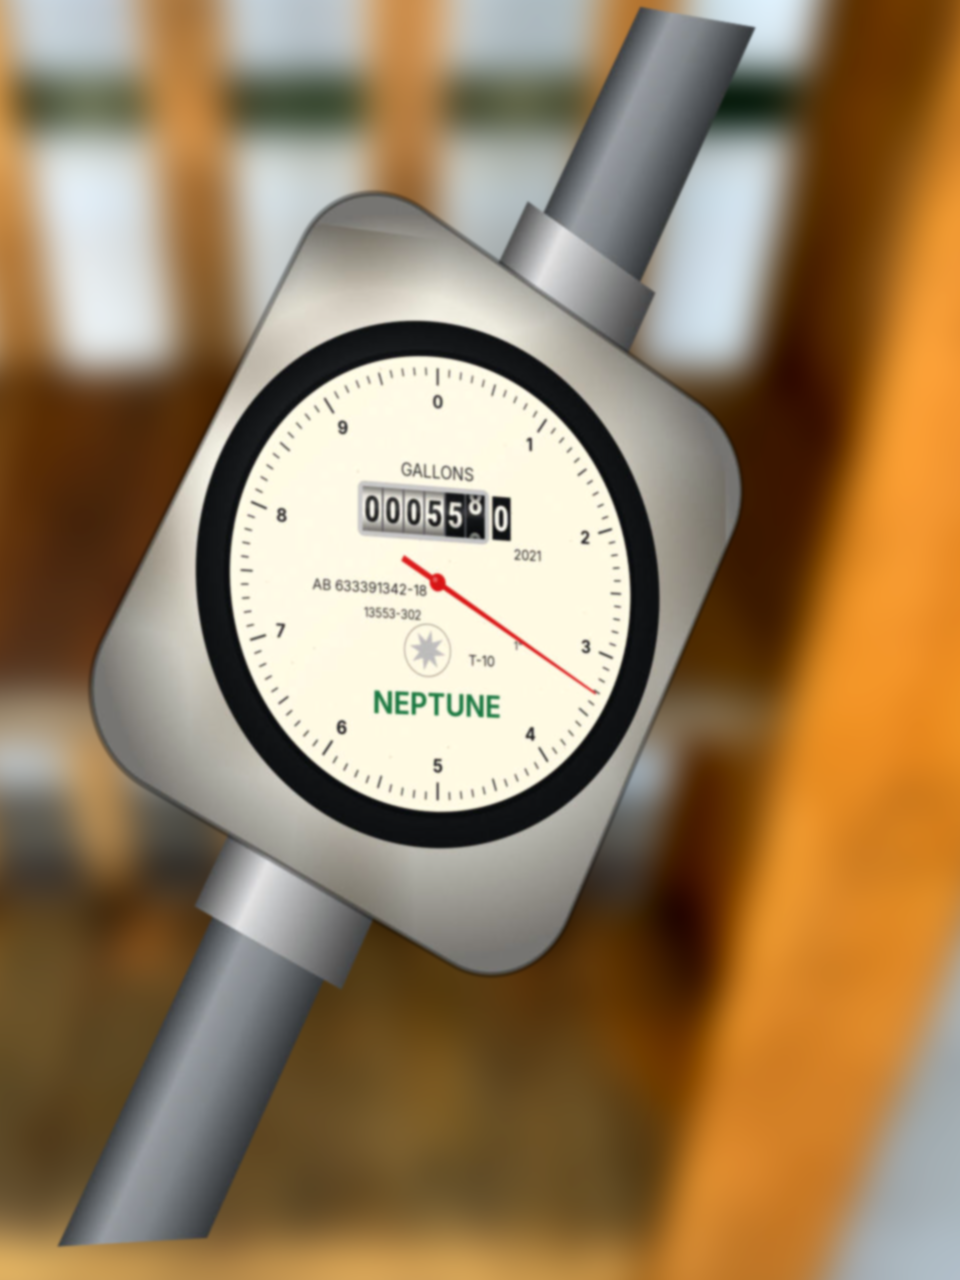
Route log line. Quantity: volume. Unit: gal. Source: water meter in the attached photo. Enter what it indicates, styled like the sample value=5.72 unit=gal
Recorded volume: value=5583.3 unit=gal
